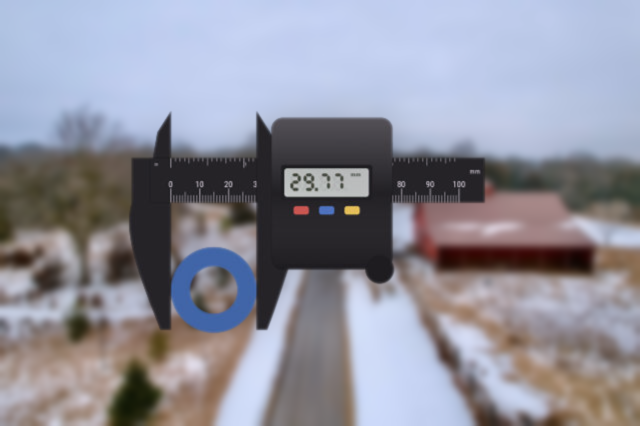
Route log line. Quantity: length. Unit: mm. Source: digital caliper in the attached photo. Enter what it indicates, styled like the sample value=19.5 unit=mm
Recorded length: value=29.77 unit=mm
